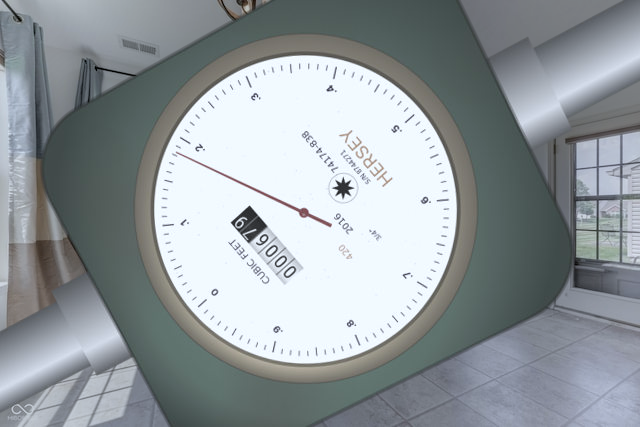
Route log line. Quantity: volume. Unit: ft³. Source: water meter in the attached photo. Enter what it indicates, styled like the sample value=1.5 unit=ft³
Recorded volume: value=679.18 unit=ft³
